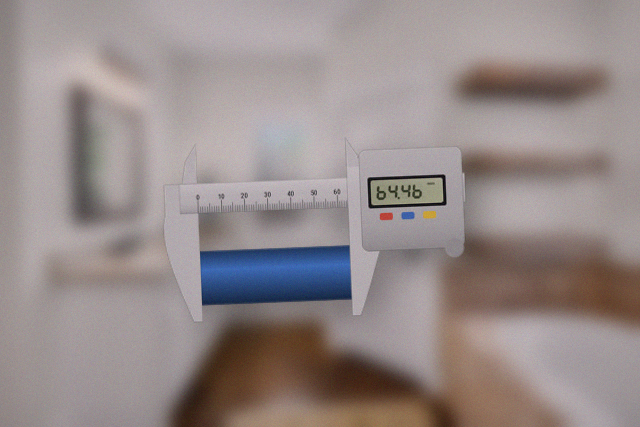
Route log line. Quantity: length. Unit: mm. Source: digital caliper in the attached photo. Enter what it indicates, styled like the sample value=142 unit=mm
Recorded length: value=64.46 unit=mm
